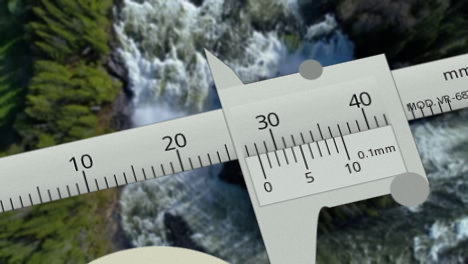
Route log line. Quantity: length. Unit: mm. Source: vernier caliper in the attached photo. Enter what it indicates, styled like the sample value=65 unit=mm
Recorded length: value=28.0 unit=mm
